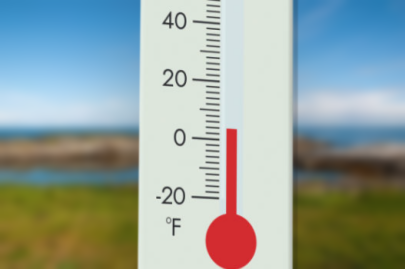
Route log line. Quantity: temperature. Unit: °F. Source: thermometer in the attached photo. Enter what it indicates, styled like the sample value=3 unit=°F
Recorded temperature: value=4 unit=°F
